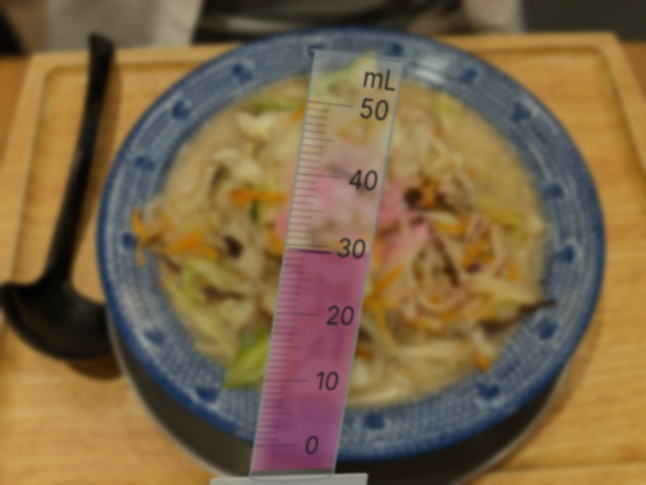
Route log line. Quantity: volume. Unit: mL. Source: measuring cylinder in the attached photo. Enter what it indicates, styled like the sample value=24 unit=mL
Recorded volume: value=29 unit=mL
